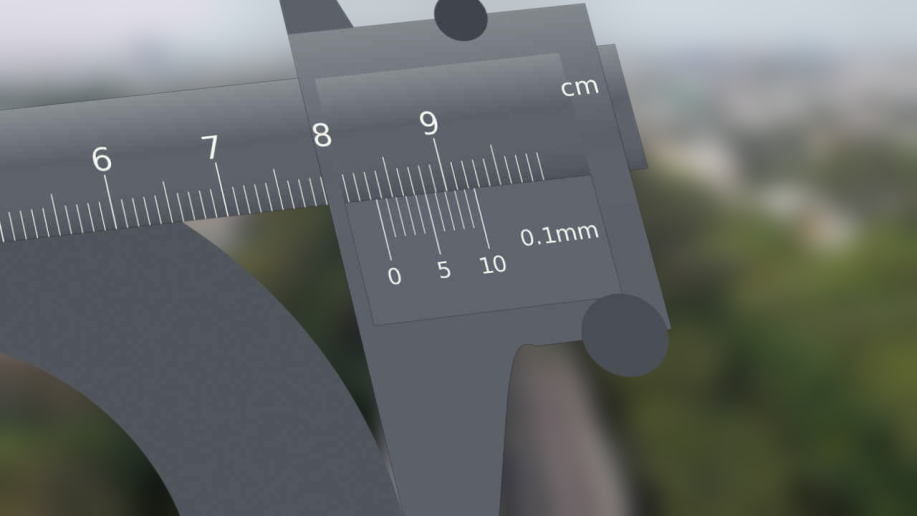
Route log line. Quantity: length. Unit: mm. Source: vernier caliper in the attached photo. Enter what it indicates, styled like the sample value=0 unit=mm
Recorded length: value=83.5 unit=mm
